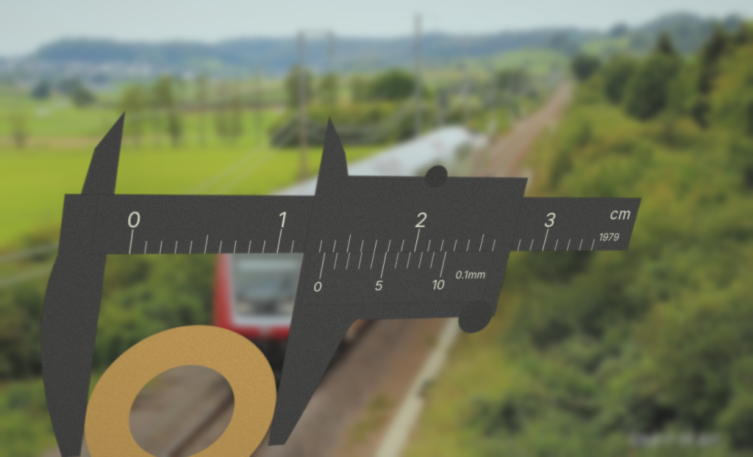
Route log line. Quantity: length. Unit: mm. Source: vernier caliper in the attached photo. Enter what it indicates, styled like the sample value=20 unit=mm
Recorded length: value=13.4 unit=mm
